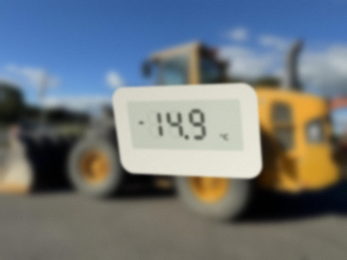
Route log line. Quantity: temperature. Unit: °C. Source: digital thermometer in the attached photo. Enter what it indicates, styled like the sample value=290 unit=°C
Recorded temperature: value=-14.9 unit=°C
